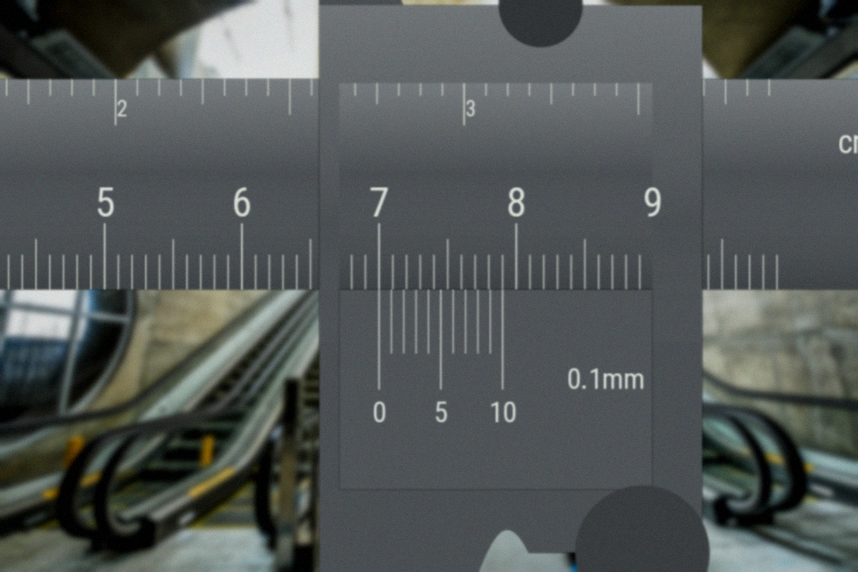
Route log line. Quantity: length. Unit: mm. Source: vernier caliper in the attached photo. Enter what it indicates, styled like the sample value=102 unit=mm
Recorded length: value=70.0 unit=mm
